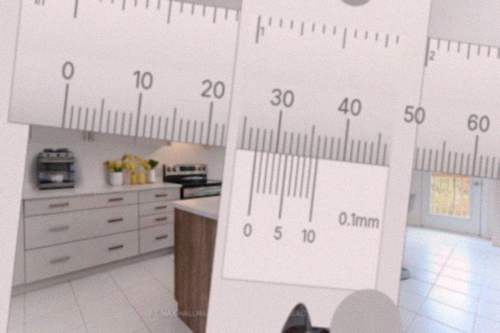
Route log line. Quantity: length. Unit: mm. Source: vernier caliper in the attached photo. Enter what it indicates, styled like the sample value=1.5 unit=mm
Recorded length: value=27.0 unit=mm
